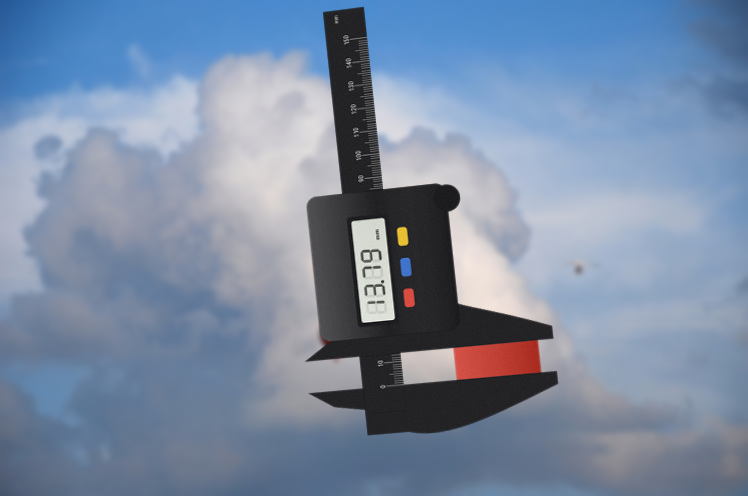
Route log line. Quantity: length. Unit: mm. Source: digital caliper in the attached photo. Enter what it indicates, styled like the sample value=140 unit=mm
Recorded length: value=13.79 unit=mm
